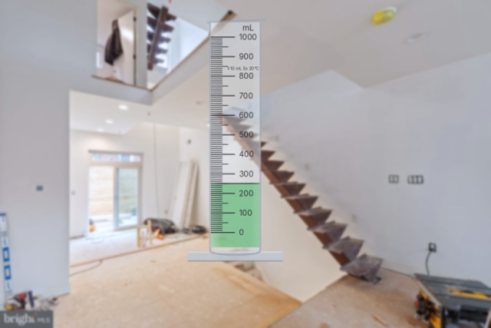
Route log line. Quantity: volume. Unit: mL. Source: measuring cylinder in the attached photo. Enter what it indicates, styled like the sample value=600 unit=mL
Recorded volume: value=250 unit=mL
